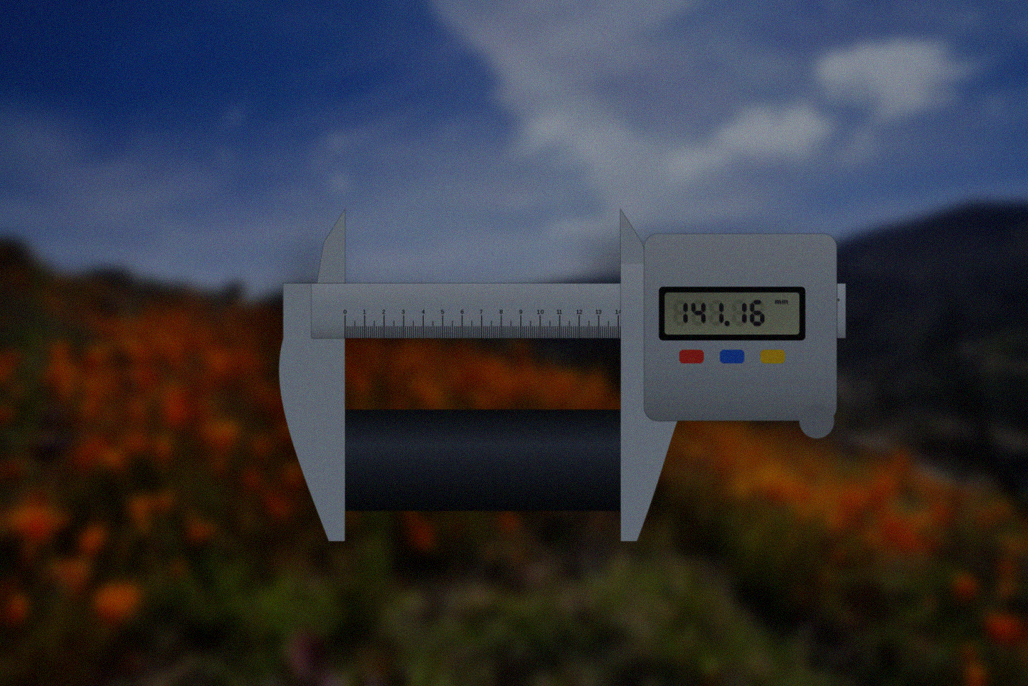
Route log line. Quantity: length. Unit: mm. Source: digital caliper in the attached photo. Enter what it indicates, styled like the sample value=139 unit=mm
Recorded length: value=141.16 unit=mm
